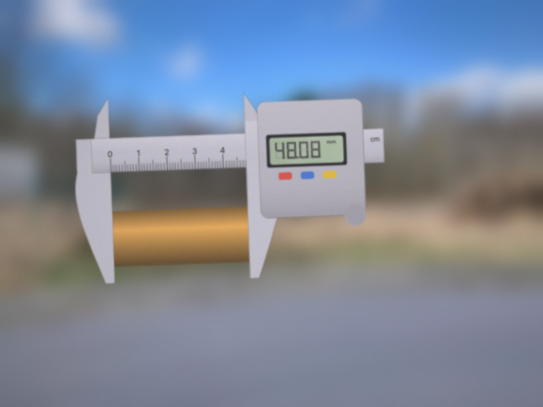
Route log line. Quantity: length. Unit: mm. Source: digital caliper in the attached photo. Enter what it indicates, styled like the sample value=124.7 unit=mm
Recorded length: value=48.08 unit=mm
